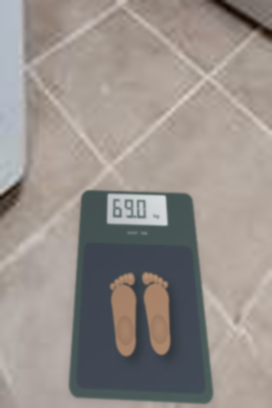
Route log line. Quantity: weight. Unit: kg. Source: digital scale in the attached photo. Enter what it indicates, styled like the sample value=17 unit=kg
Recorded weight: value=69.0 unit=kg
